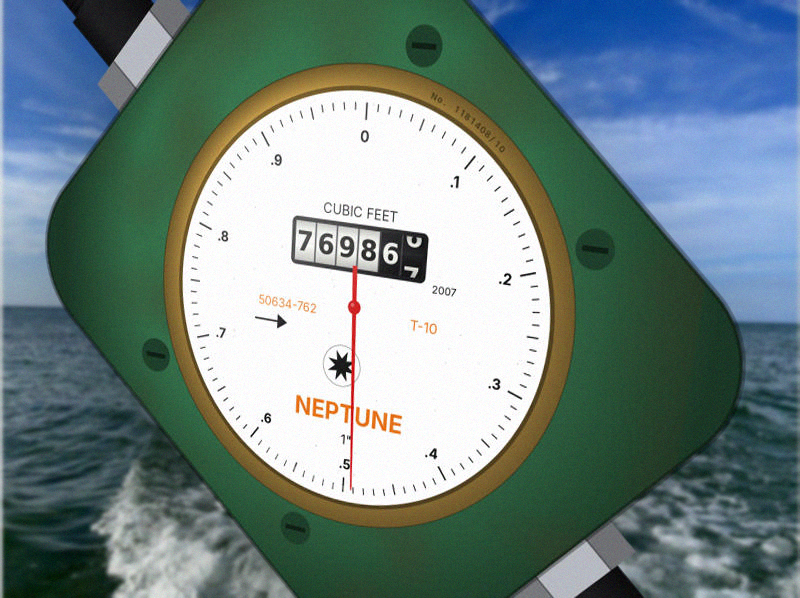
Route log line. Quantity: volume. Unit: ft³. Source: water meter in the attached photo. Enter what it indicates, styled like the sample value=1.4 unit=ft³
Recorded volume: value=769866.49 unit=ft³
